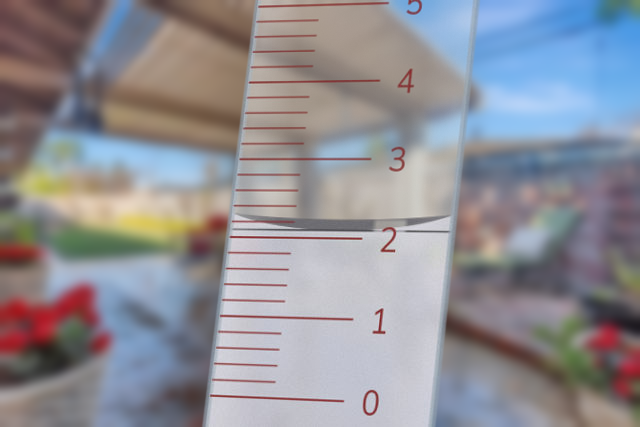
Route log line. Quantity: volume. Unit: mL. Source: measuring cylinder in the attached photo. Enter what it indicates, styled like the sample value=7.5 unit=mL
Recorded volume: value=2.1 unit=mL
